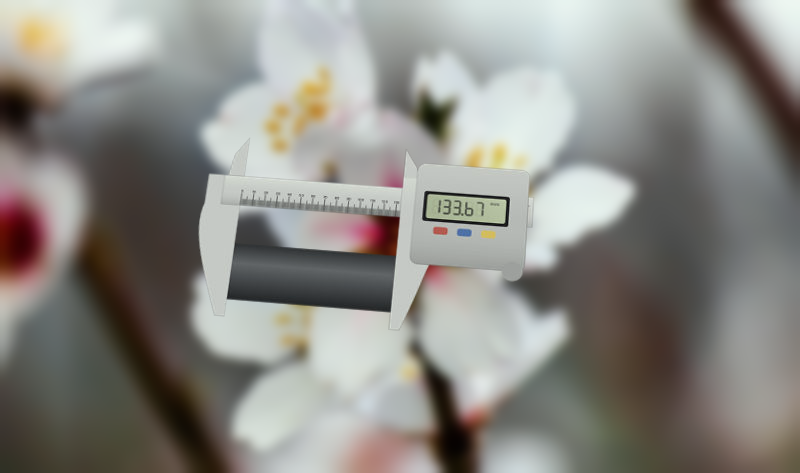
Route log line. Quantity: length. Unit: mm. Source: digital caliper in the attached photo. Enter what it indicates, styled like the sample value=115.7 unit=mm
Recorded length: value=133.67 unit=mm
